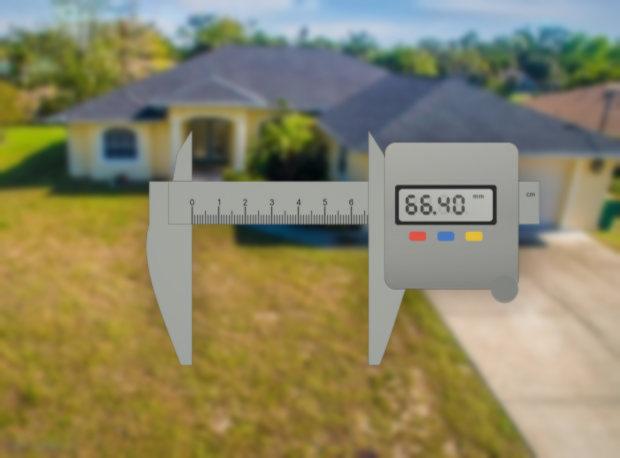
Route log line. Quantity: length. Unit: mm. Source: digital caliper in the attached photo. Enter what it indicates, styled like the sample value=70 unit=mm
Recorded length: value=66.40 unit=mm
